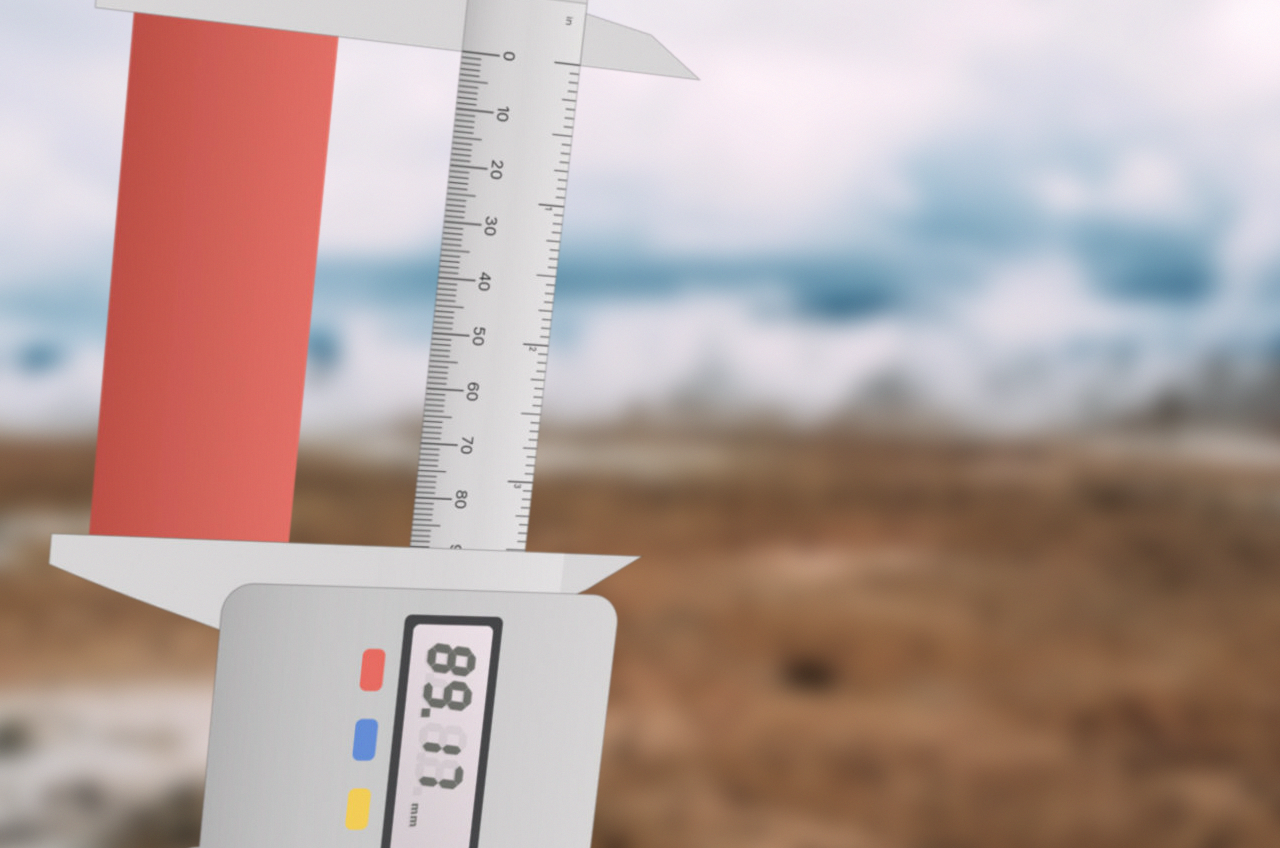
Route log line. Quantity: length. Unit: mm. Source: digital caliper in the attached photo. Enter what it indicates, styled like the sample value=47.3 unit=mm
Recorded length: value=89.17 unit=mm
